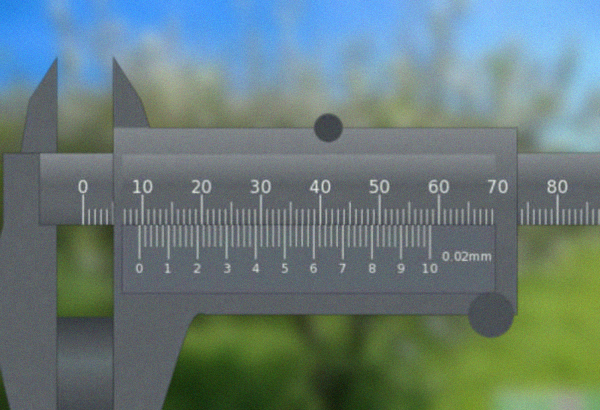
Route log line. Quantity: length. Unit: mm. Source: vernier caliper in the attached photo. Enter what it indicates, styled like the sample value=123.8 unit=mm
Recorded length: value=9.5 unit=mm
